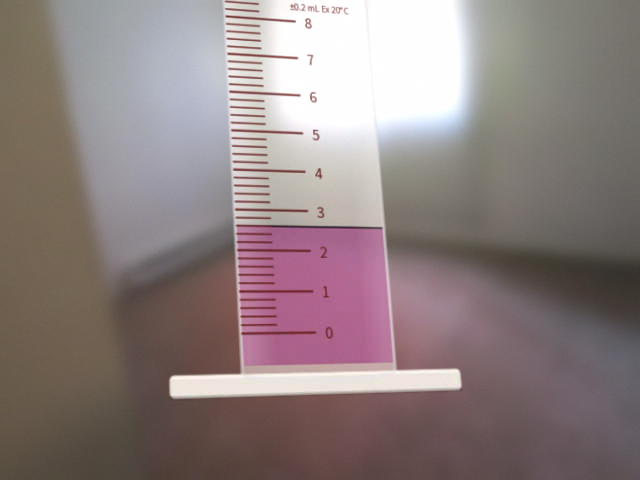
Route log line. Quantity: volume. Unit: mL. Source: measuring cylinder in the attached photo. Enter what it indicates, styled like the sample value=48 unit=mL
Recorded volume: value=2.6 unit=mL
